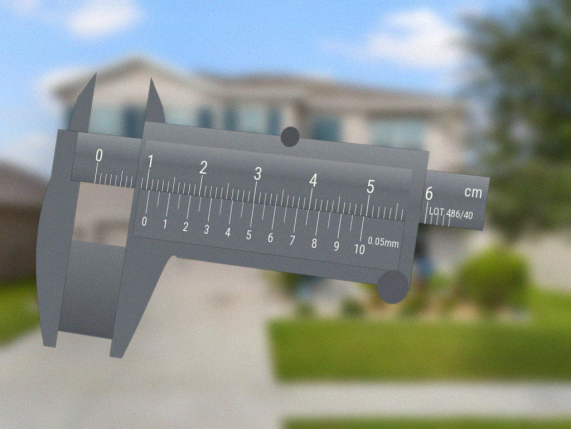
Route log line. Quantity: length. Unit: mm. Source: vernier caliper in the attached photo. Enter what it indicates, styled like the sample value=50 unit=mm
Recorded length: value=10.6 unit=mm
